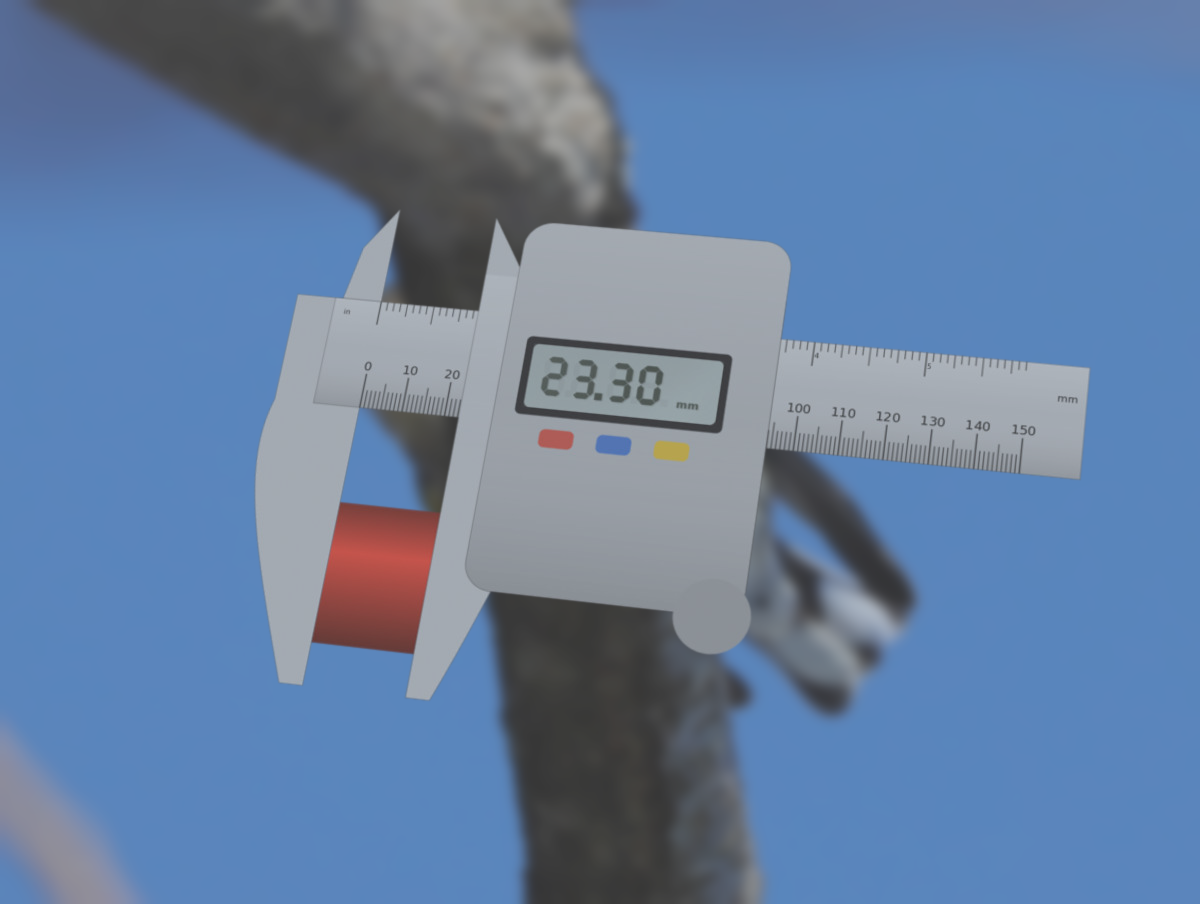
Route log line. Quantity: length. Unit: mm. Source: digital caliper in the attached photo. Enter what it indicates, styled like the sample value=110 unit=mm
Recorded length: value=23.30 unit=mm
